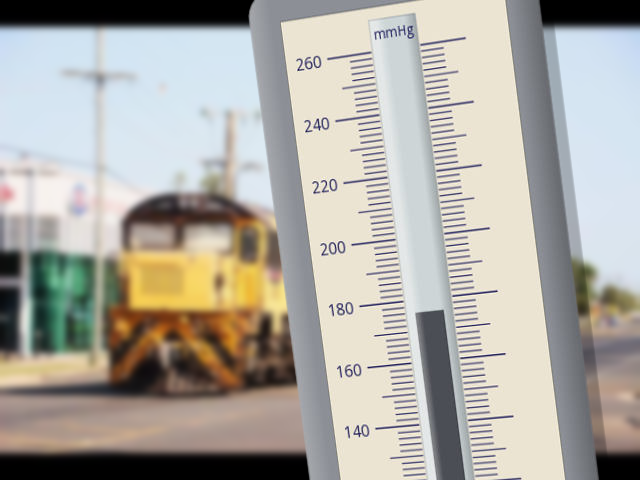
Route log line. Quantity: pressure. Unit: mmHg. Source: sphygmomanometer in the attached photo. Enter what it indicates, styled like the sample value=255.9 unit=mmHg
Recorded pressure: value=176 unit=mmHg
